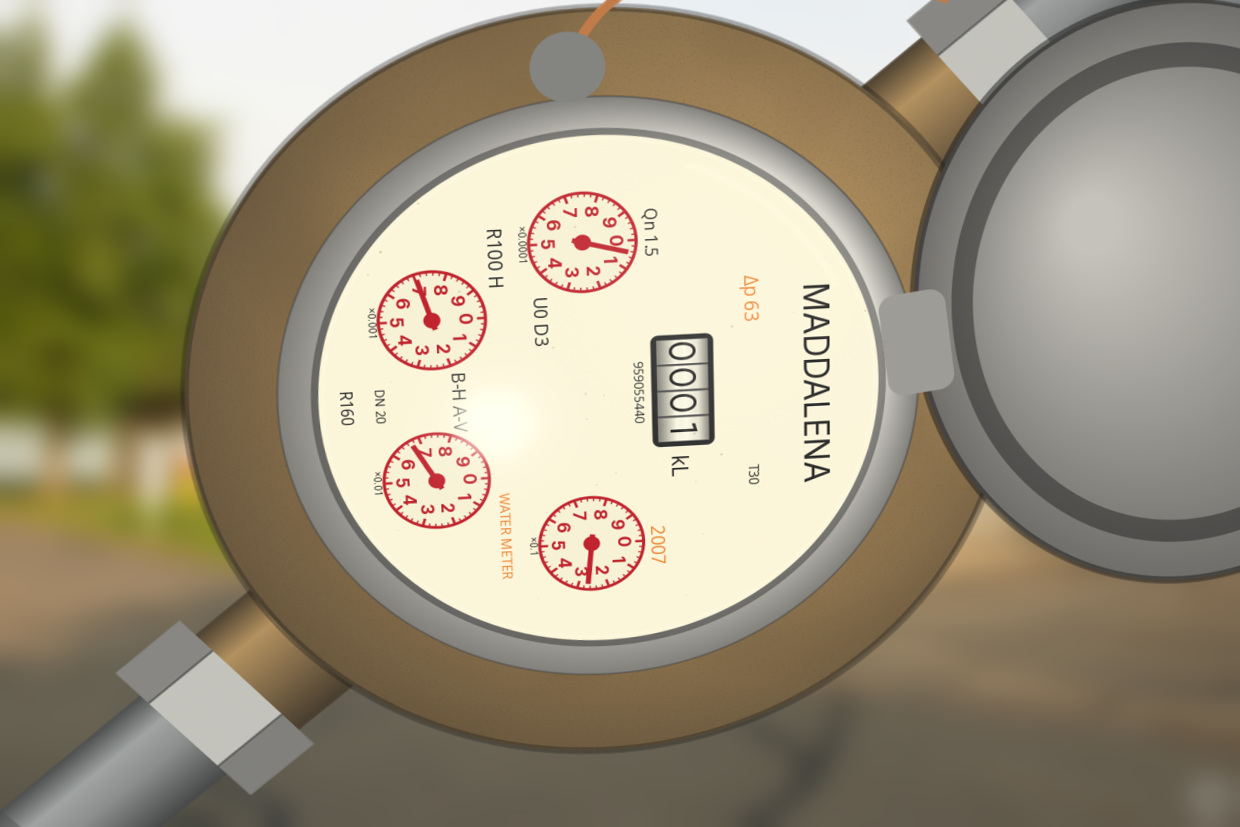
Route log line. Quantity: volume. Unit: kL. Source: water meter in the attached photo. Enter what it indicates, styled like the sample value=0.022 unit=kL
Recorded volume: value=1.2670 unit=kL
